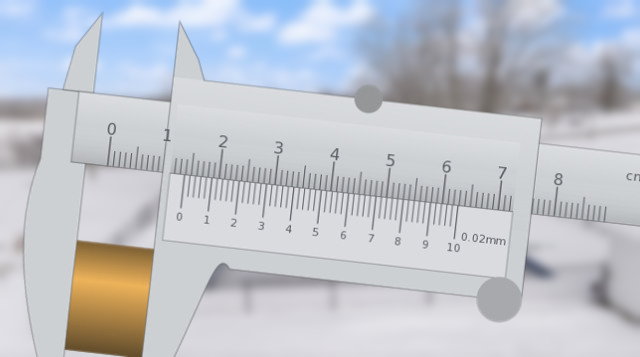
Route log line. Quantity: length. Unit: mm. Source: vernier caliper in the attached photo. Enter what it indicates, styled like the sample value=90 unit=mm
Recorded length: value=13.8 unit=mm
